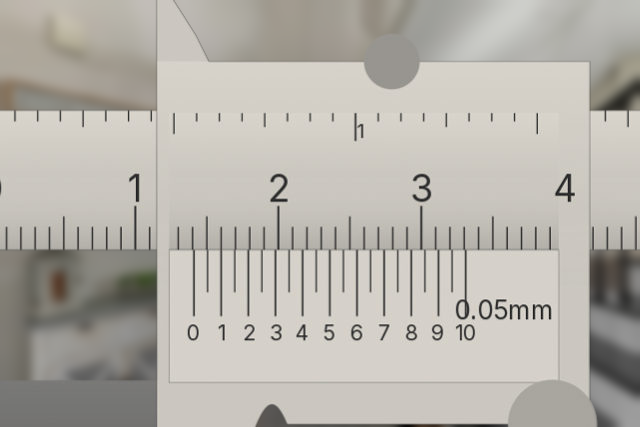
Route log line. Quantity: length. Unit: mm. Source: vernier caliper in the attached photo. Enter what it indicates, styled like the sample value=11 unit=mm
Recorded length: value=14.1 unit=mm
